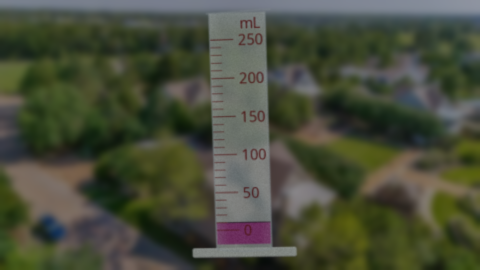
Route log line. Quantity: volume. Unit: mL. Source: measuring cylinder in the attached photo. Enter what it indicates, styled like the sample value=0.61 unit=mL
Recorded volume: value=10 unit=mL
